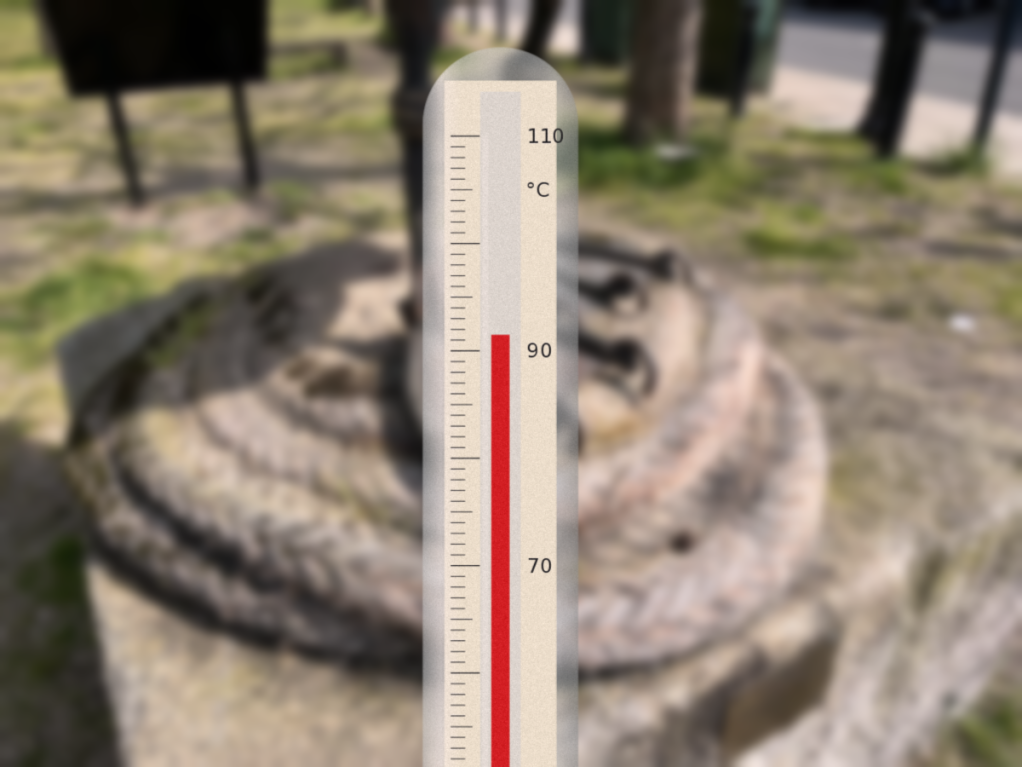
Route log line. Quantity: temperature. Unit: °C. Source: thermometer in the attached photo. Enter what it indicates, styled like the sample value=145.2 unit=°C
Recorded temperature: value=91.5 unit=°C
